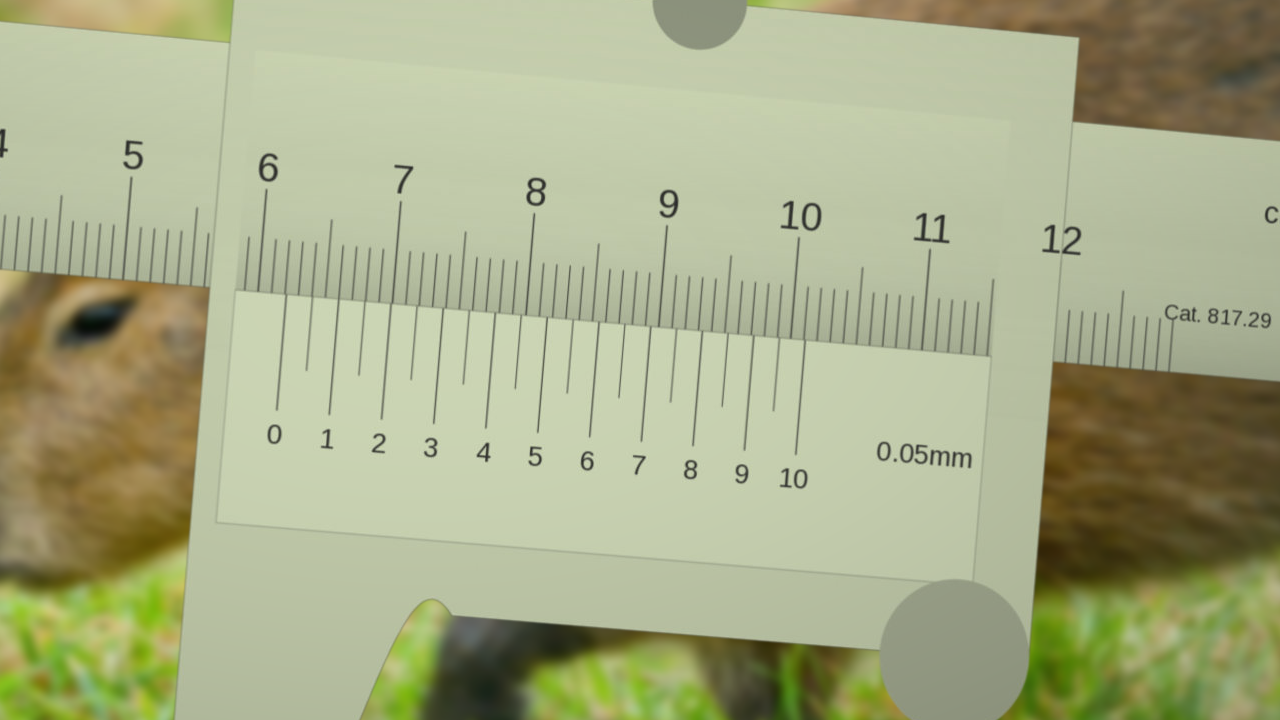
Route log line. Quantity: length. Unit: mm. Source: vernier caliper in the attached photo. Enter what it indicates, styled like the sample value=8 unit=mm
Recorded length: value=62.1 unit=mm
